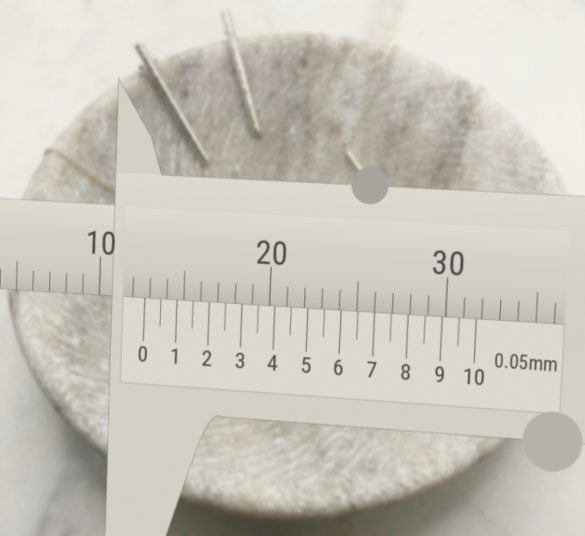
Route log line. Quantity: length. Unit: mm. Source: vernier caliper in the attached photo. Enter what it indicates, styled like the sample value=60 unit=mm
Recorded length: value=12.7 unit=mm
